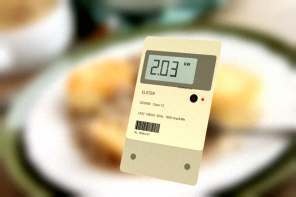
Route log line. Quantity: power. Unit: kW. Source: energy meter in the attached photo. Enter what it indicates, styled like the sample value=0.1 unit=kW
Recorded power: value=2.03 unit=kW
